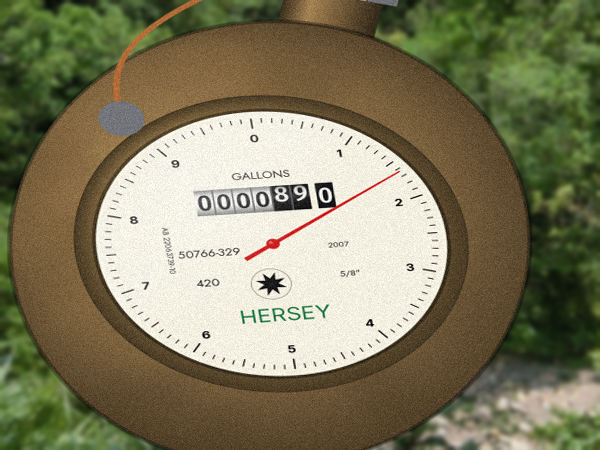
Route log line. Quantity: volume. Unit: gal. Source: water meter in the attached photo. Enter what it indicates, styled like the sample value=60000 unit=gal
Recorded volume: value=891.6 unit=gal
